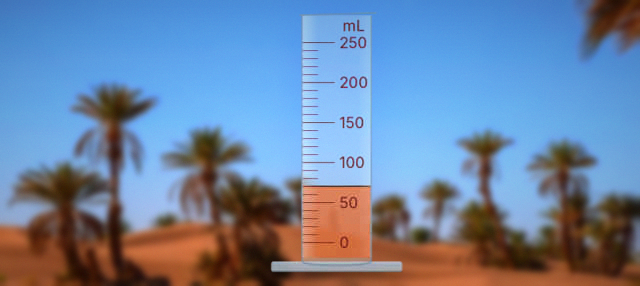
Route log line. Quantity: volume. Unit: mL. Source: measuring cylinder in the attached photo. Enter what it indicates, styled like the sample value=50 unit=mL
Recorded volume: value=70 unit=mL
